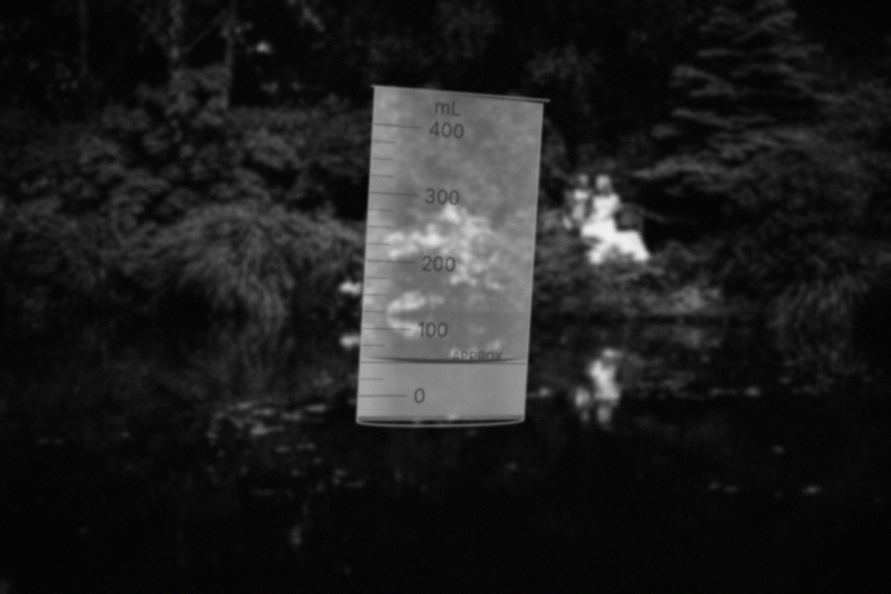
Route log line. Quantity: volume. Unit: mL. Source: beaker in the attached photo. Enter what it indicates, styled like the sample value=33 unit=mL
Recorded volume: value=50 unit=mL
